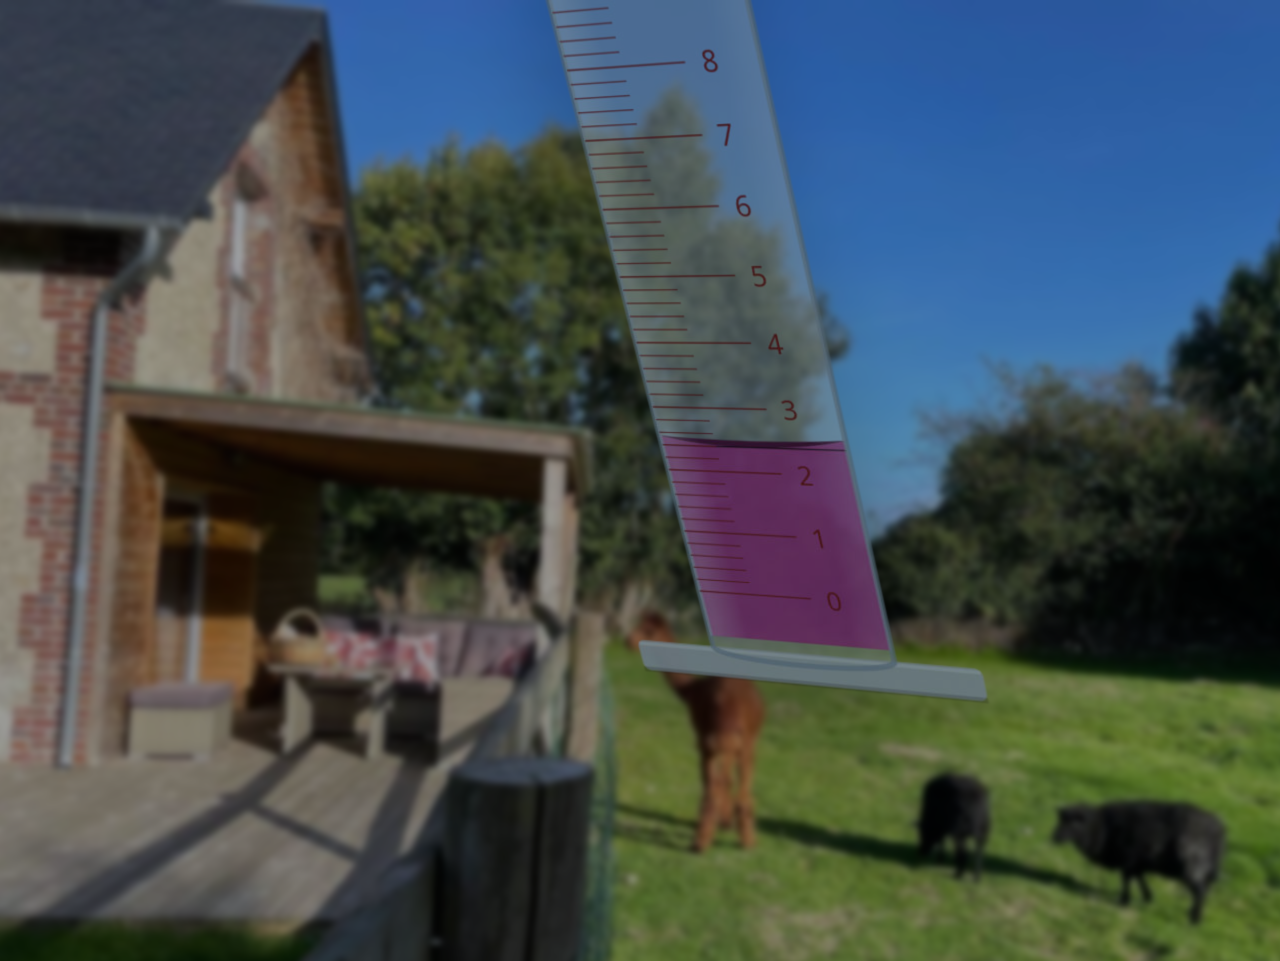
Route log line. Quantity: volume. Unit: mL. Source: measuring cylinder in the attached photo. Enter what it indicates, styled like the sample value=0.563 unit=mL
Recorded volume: value=2.4 unit=mL
